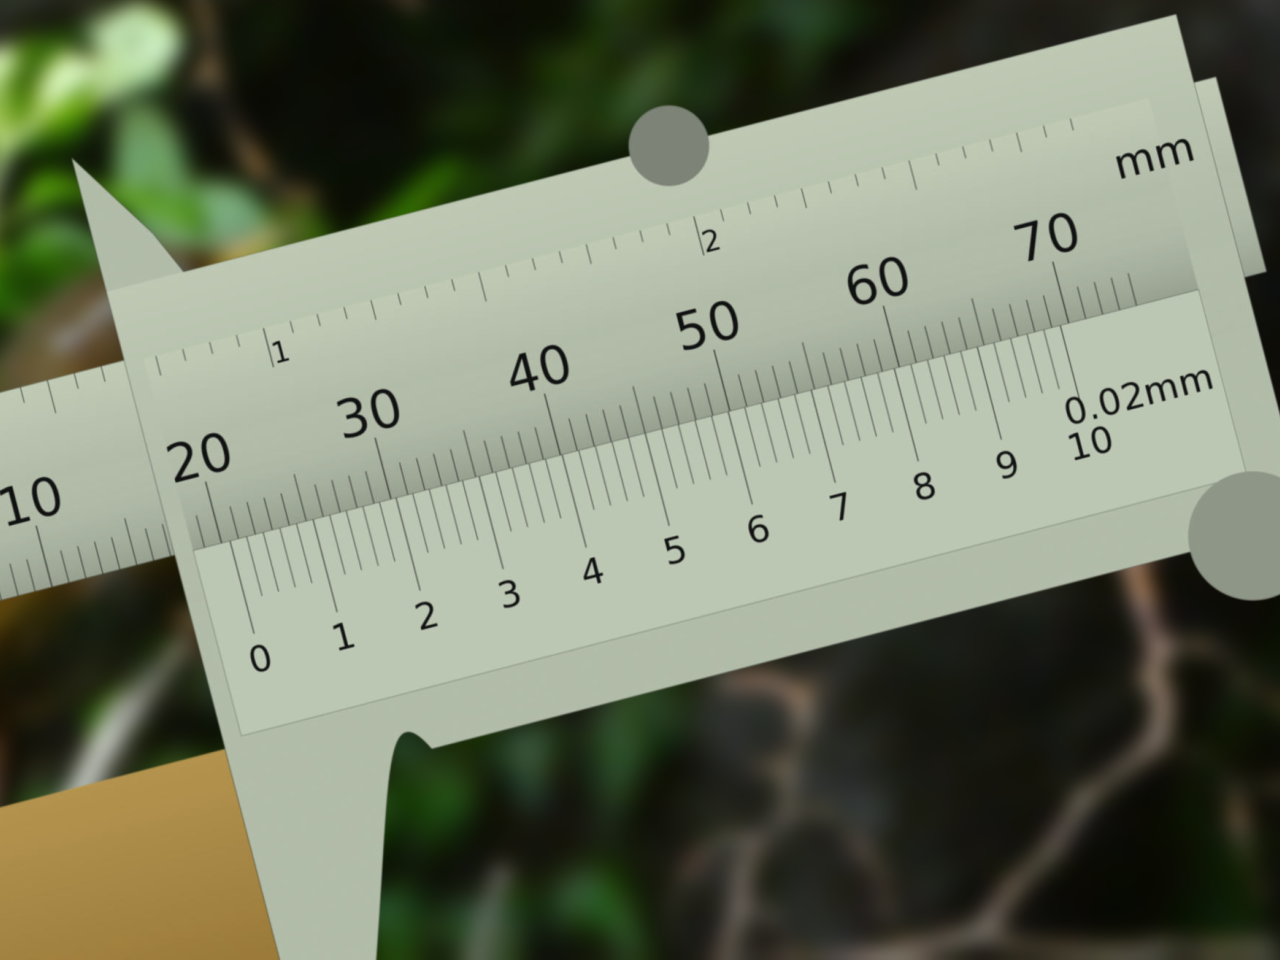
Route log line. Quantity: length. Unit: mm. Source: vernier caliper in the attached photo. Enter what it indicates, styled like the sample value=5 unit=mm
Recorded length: value=20.5 unit=mm
